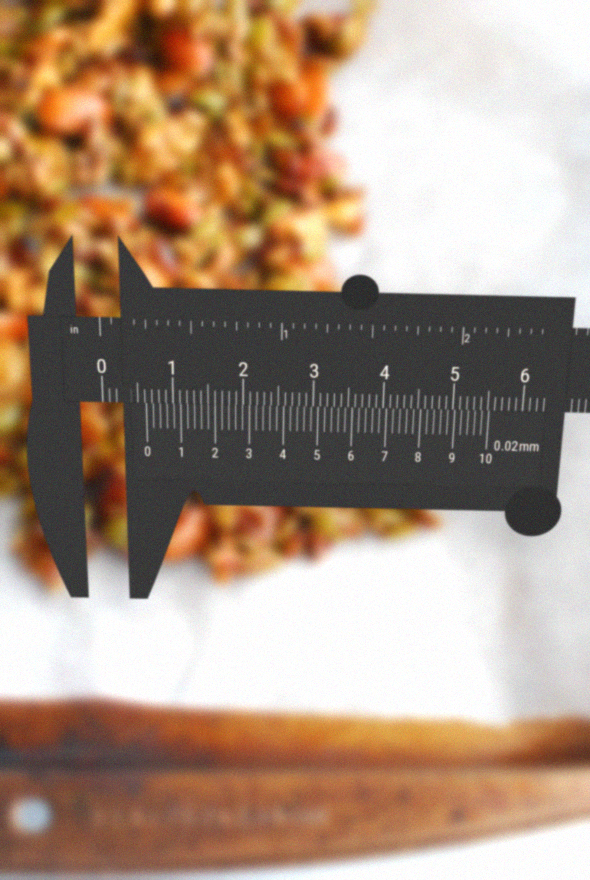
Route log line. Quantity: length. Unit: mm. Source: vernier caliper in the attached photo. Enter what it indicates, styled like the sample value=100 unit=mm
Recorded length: value=6.2 unit=mm
